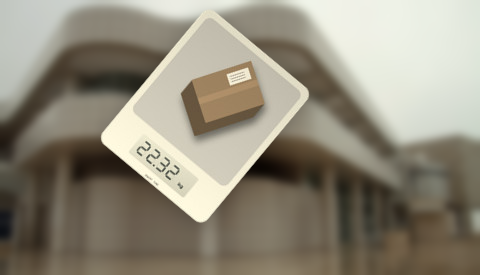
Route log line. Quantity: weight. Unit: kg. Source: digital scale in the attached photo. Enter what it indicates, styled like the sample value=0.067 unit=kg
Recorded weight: value=22.32 unit=kg
